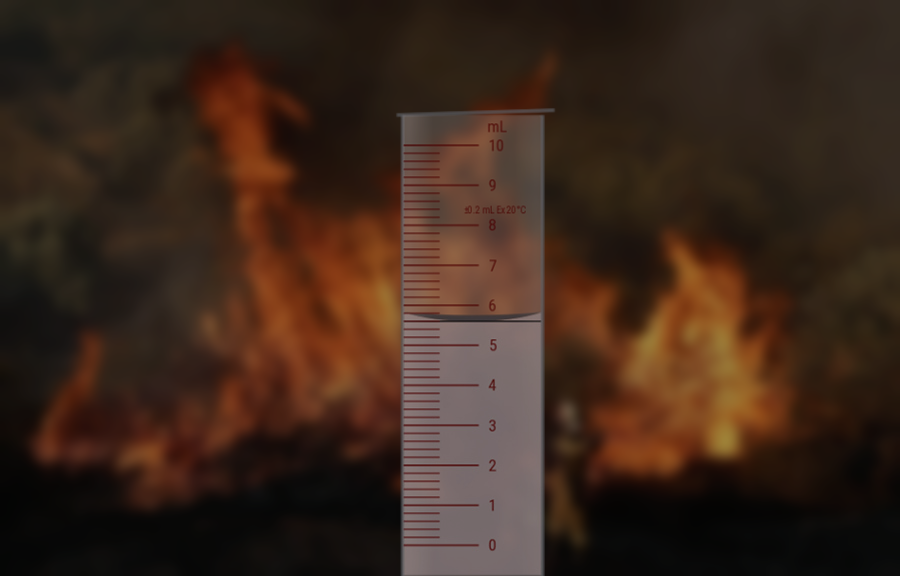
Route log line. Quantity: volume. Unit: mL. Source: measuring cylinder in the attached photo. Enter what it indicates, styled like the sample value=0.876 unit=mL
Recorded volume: value=5.6 unit=mL
